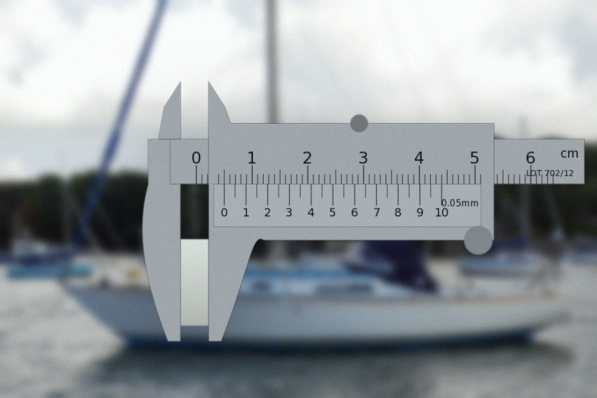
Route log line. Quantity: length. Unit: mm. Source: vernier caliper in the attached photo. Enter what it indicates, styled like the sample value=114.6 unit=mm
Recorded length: value=5.0 unit=mm
